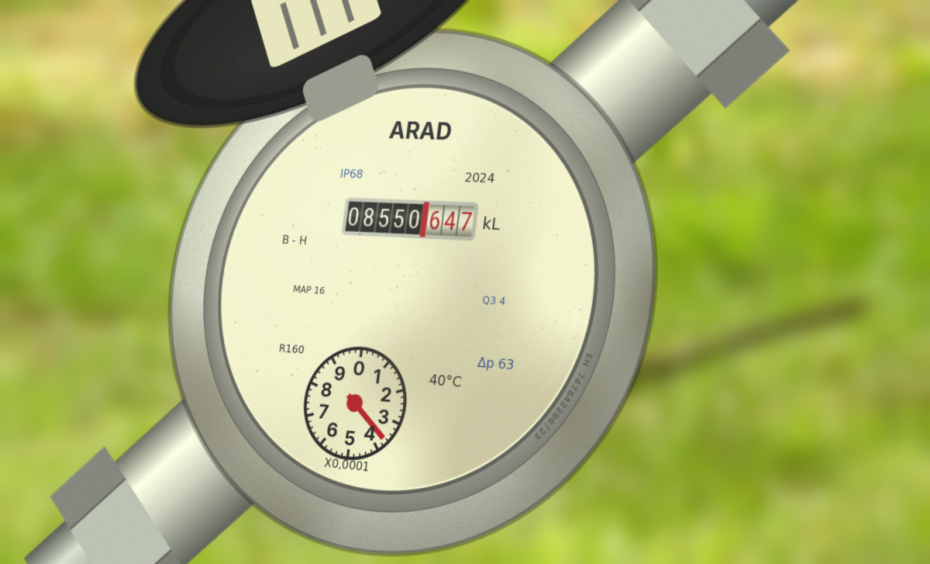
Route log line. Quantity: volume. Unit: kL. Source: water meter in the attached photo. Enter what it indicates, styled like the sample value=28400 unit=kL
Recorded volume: value=8550.6473 unit=kL
